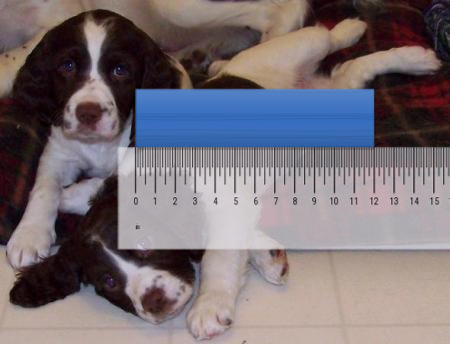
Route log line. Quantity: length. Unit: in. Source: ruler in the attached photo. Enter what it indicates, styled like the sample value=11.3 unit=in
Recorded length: value=12 unit=in
